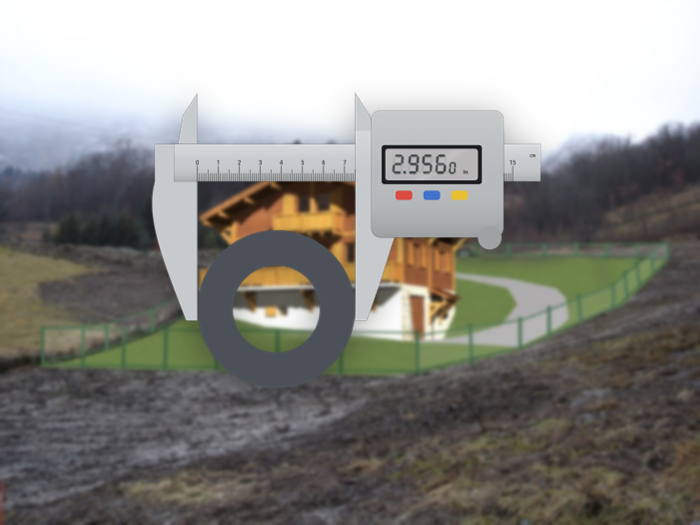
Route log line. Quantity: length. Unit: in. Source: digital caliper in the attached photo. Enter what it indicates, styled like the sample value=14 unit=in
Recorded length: value=2.9560 unit=in
